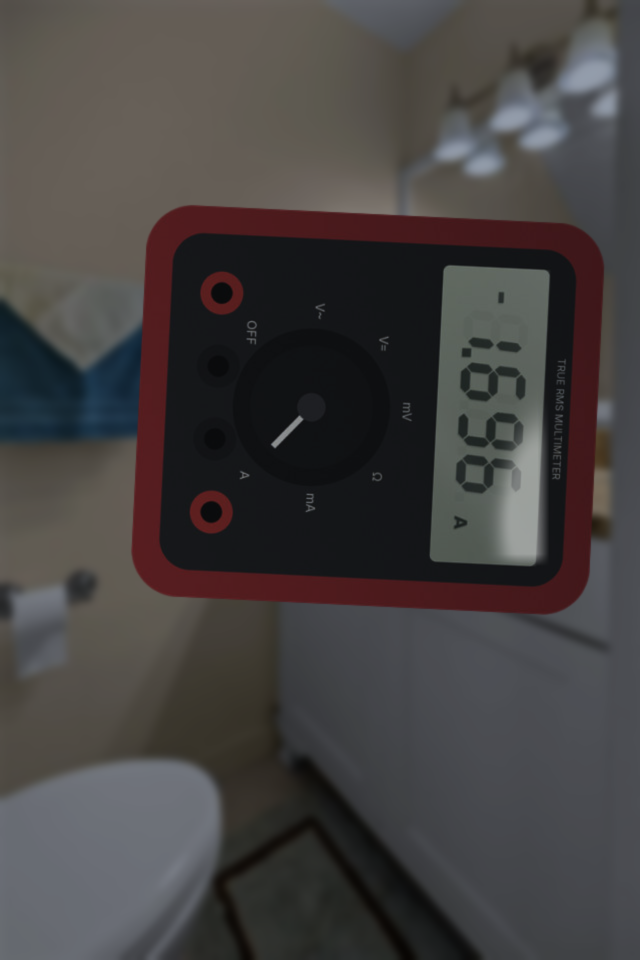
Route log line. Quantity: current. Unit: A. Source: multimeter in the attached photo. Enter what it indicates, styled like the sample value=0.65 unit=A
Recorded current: value=-1.696 unit=A
